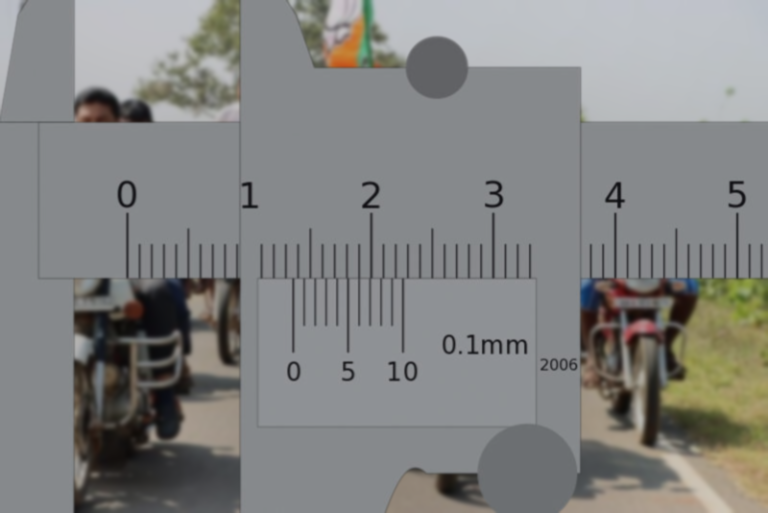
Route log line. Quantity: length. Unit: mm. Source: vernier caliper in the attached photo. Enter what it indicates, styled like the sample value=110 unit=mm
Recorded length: value=13.6 unit=mm
